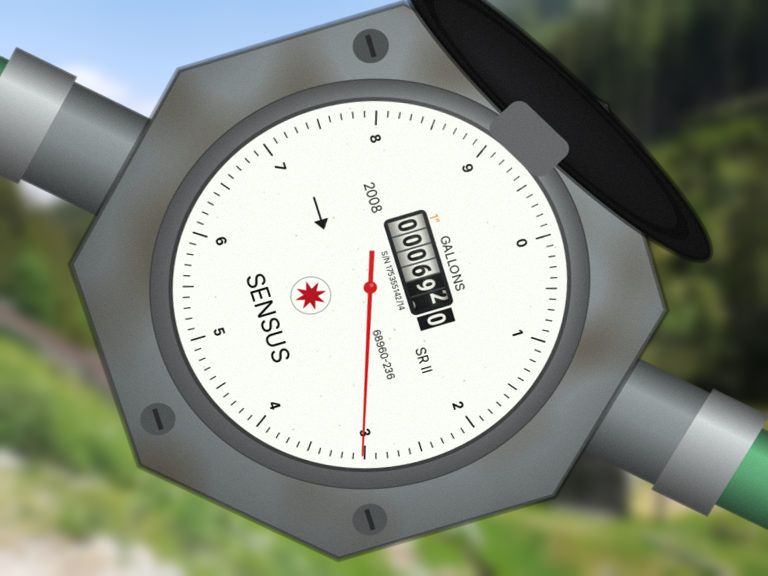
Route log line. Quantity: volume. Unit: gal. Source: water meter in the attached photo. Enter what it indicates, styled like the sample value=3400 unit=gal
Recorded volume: value=6923.0 unit=gal
